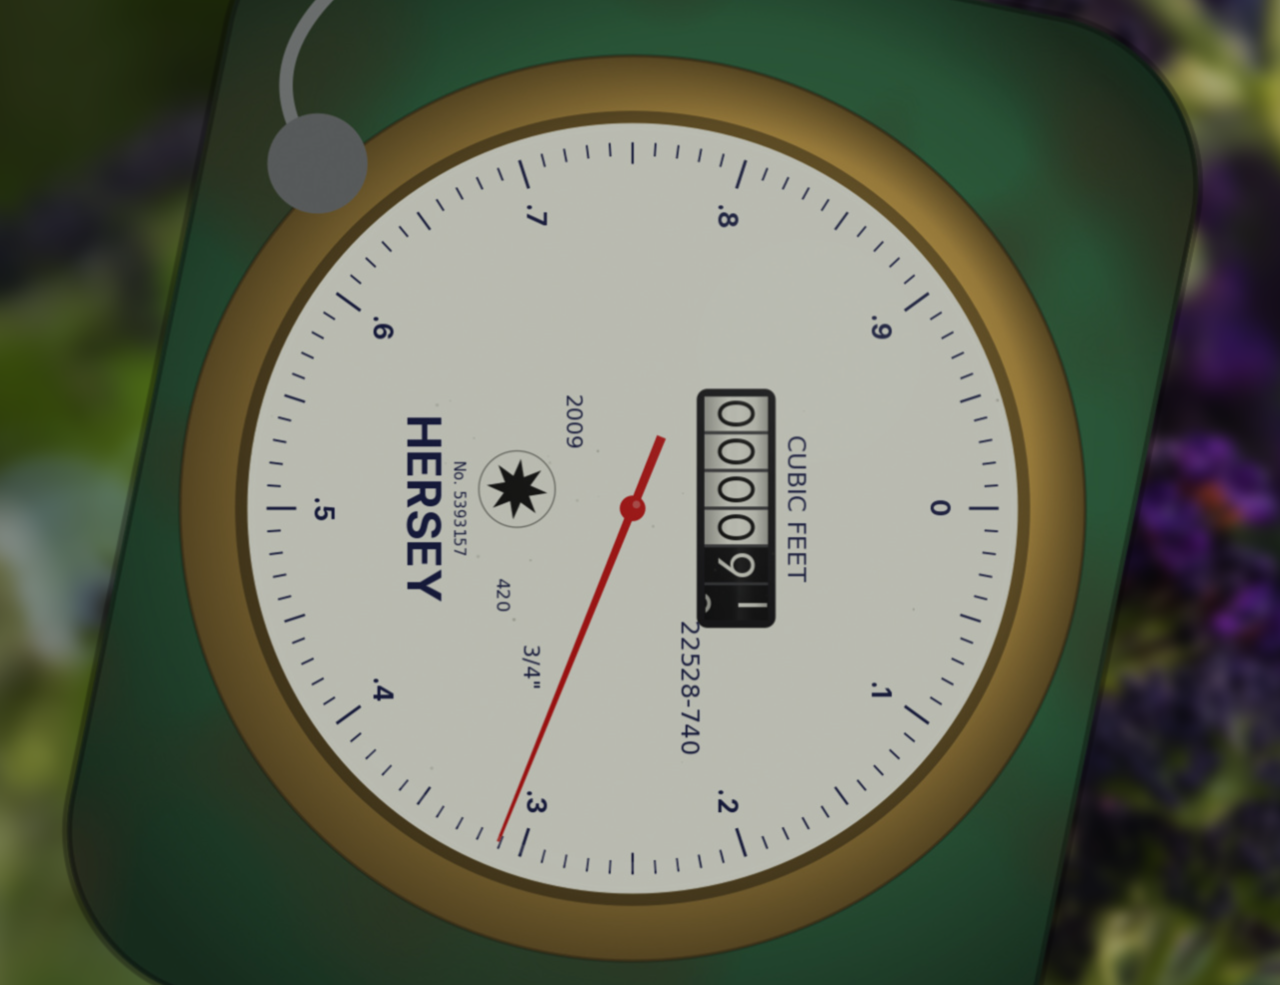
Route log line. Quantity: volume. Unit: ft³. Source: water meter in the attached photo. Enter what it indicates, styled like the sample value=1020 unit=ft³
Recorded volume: value=91.31 unit=ft³
